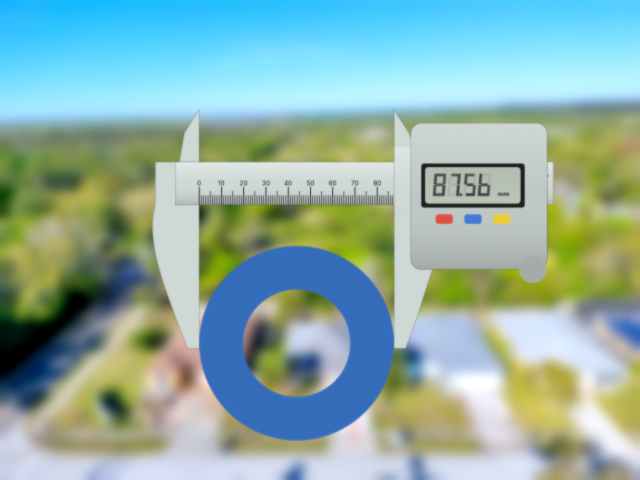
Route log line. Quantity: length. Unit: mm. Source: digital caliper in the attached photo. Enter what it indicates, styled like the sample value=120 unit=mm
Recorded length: value=87.56 unit=mm
